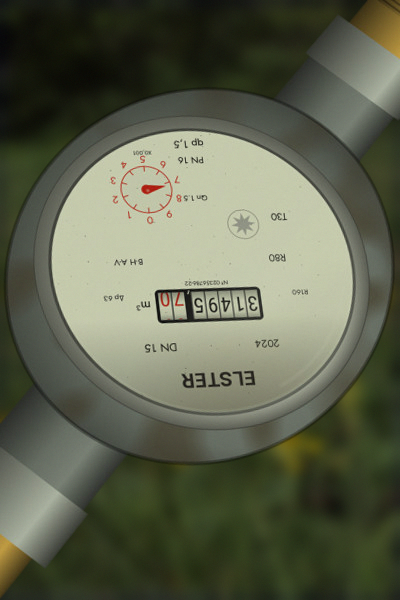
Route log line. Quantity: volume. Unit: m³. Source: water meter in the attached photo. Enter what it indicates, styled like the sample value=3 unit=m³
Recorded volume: value=31495.697 unit=m³
